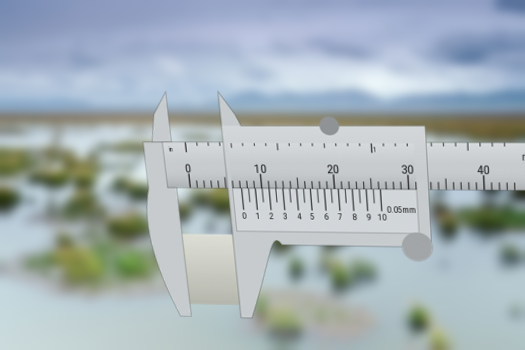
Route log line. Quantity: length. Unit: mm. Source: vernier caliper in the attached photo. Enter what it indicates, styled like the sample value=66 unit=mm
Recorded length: value=7.2 unit=mm
